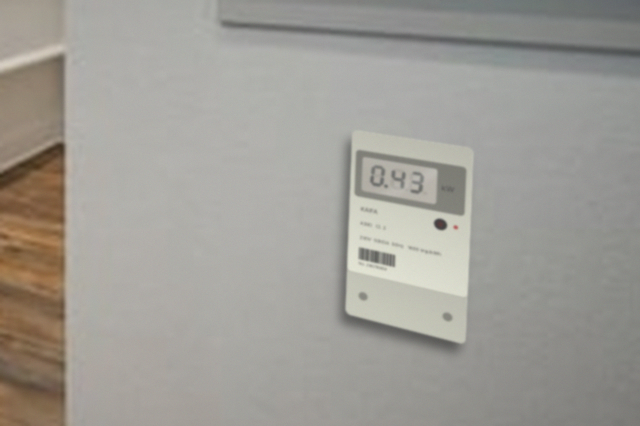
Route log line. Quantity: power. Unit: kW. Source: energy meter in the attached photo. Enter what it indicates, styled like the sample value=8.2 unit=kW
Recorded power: value=0.43 unit=kW
